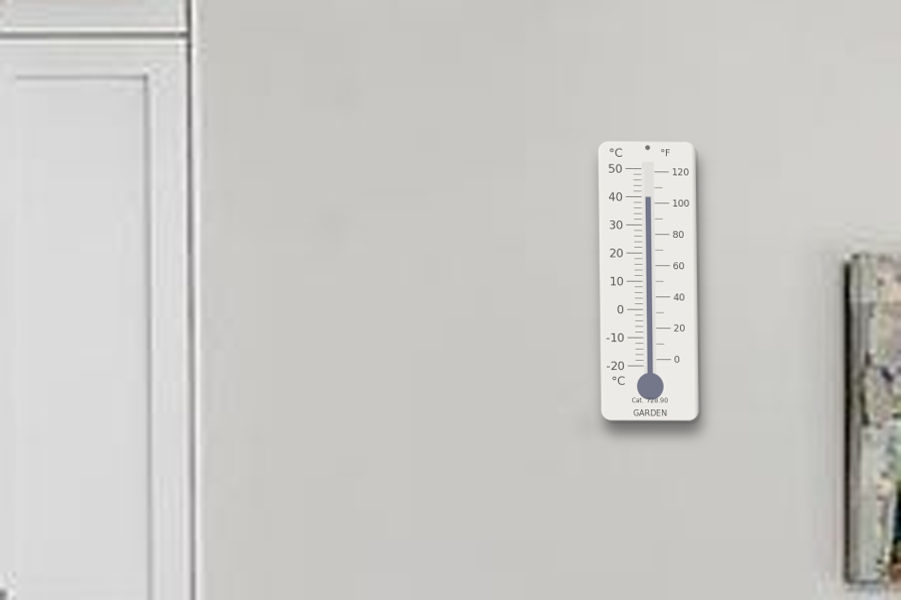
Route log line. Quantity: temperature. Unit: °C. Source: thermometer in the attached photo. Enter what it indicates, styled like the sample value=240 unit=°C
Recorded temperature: value=40 unit=°C
